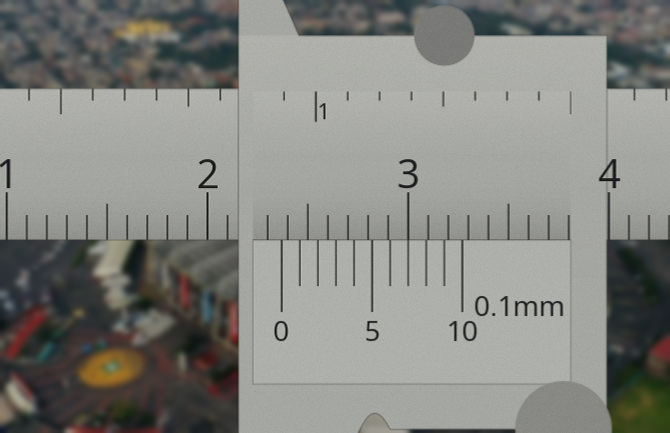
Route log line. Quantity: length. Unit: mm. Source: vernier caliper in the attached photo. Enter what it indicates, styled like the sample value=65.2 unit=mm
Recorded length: value=23.7 unit=mm
